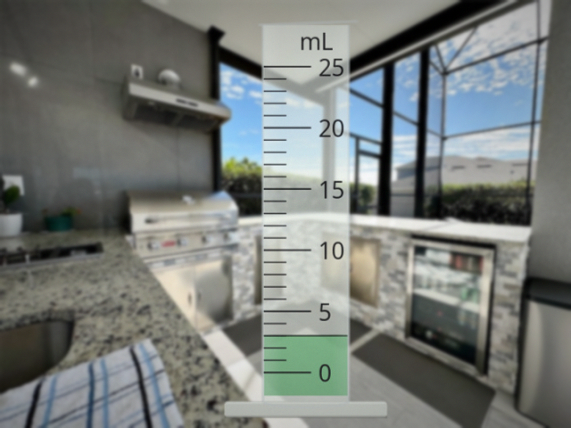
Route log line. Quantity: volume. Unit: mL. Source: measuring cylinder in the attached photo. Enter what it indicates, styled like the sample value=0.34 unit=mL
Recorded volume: value=3 unit=mL
